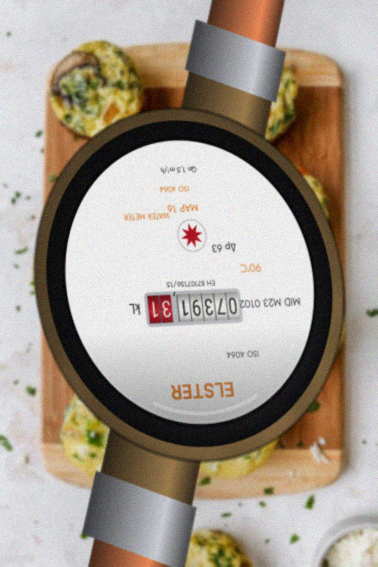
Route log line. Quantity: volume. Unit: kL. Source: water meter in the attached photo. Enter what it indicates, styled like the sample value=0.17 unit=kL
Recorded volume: value=7391.31 unit=kL
